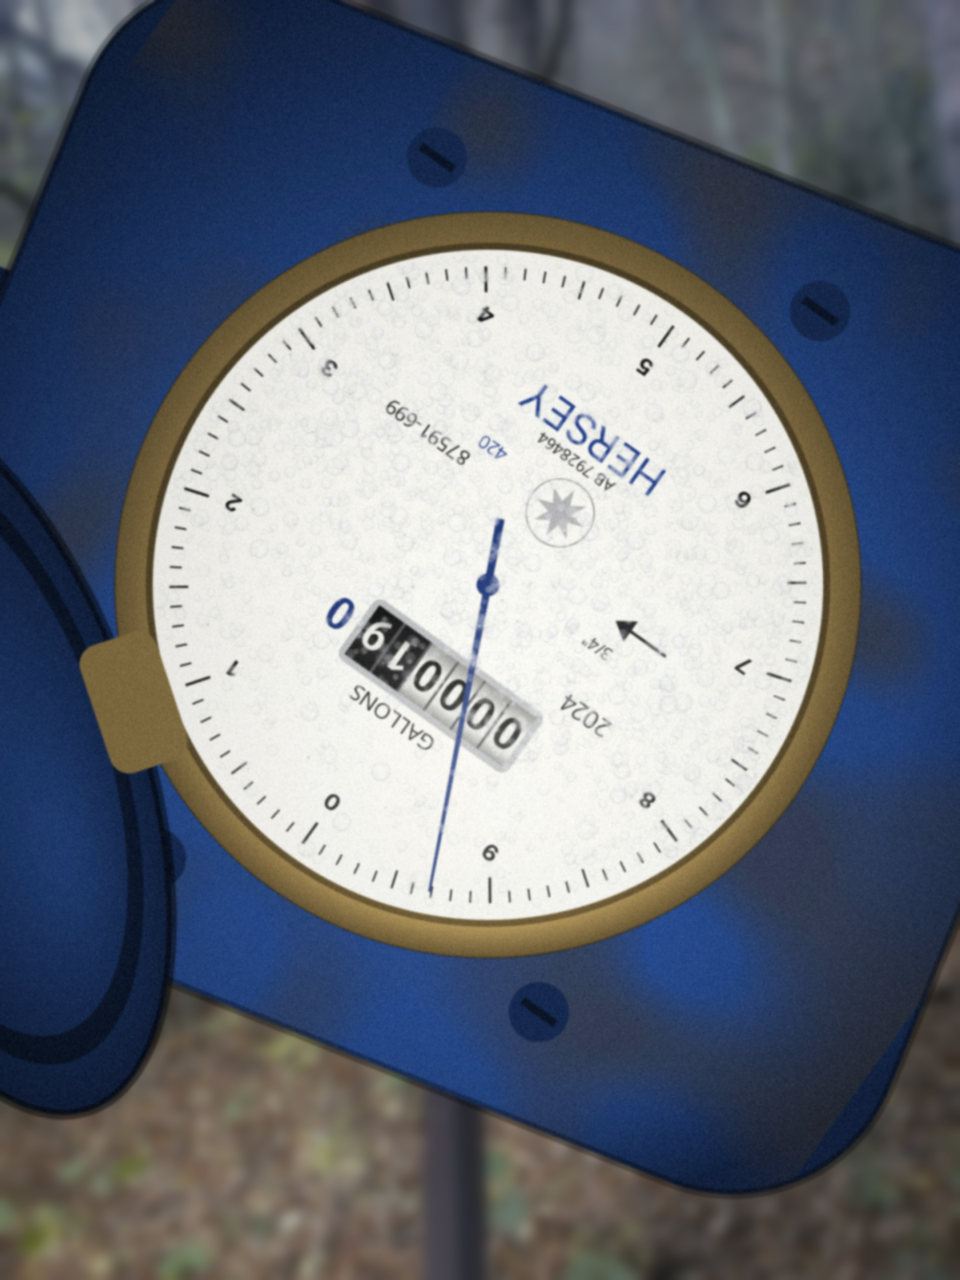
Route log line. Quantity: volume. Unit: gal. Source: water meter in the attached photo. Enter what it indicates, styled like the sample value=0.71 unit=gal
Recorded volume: value=189.3 unit=gal
